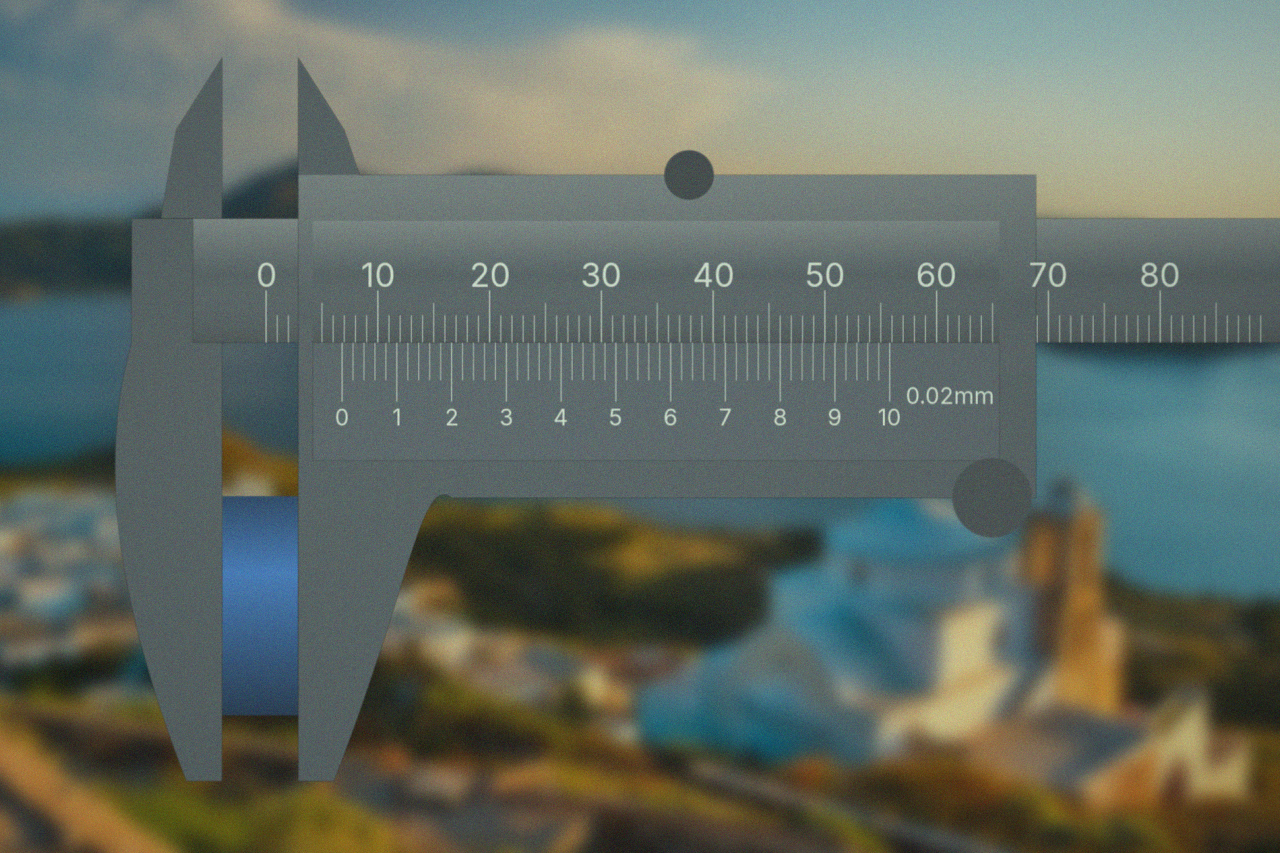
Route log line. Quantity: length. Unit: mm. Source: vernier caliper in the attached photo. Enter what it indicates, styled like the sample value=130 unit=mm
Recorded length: value=6.8 unit=mm
